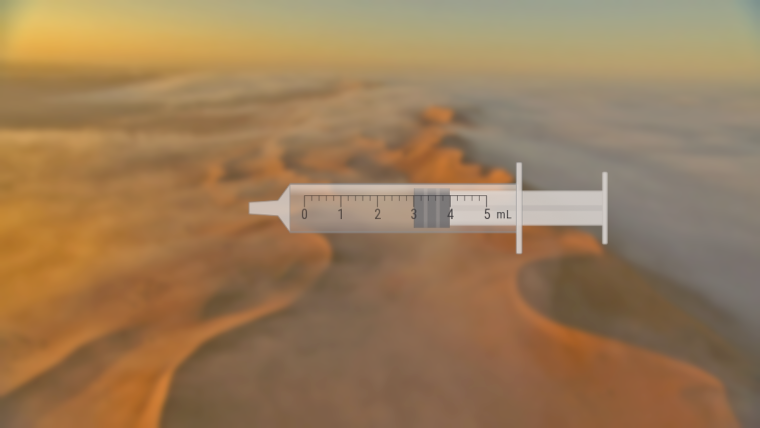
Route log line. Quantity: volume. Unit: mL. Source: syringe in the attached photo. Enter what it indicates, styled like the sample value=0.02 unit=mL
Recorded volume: value=3 unit=mL
